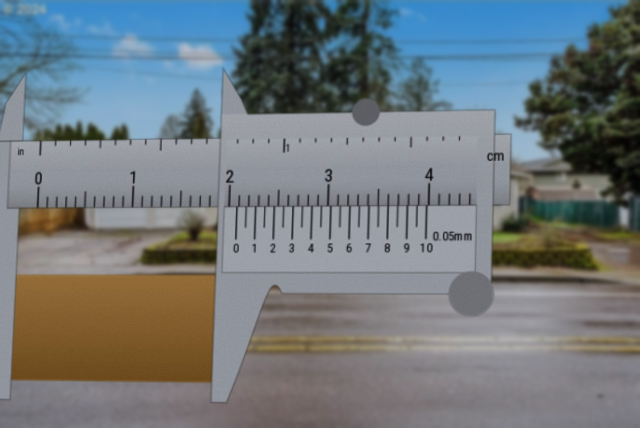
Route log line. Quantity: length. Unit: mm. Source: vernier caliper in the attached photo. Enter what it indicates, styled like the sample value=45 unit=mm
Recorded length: value=20.8 unit=mm
